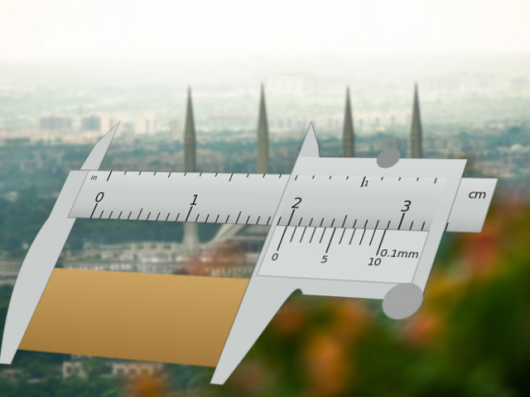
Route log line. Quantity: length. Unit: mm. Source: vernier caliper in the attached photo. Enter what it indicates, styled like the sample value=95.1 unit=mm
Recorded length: value=19.9 unit=mm
